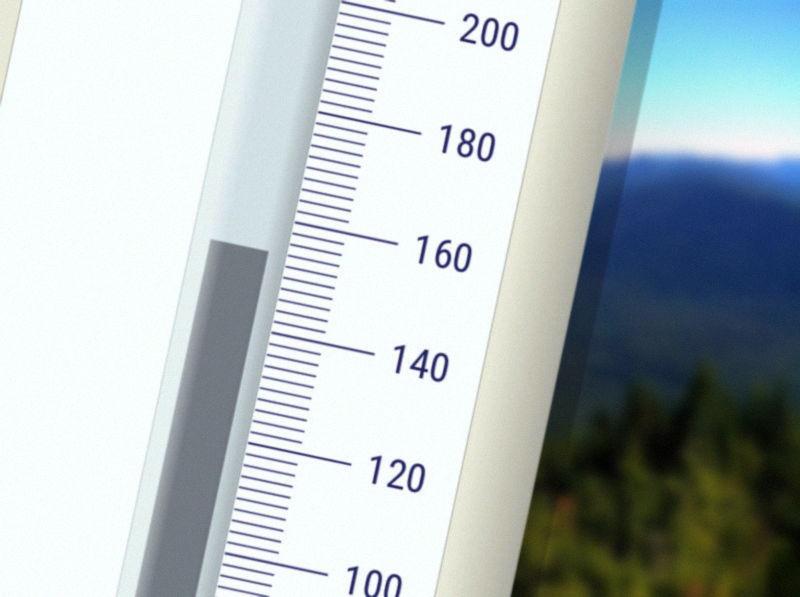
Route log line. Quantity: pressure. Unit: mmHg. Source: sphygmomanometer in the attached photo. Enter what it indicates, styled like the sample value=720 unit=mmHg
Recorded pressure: value=154 unit=mmHg
